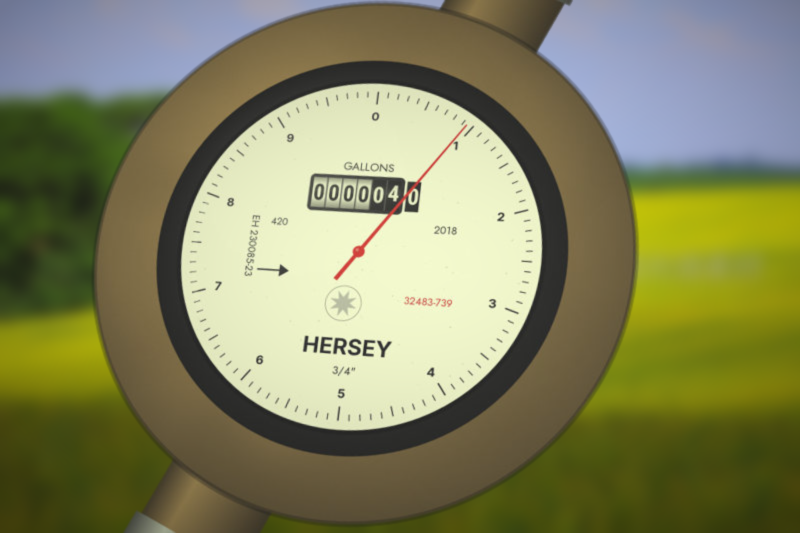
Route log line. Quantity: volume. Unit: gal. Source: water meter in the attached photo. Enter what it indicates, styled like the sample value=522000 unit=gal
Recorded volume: value=40.9 unit=gal
